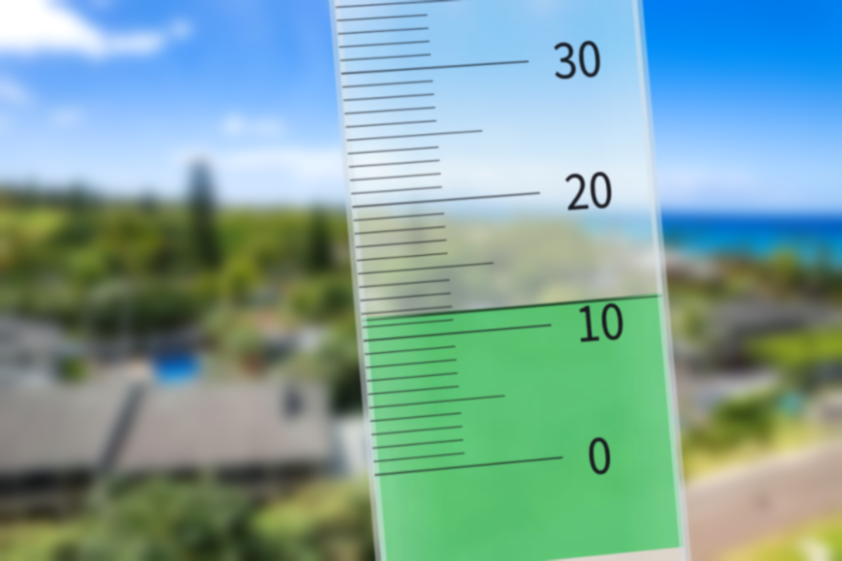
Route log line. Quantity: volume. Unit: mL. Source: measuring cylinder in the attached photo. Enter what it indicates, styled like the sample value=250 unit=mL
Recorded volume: value=11.5 unit=mL
